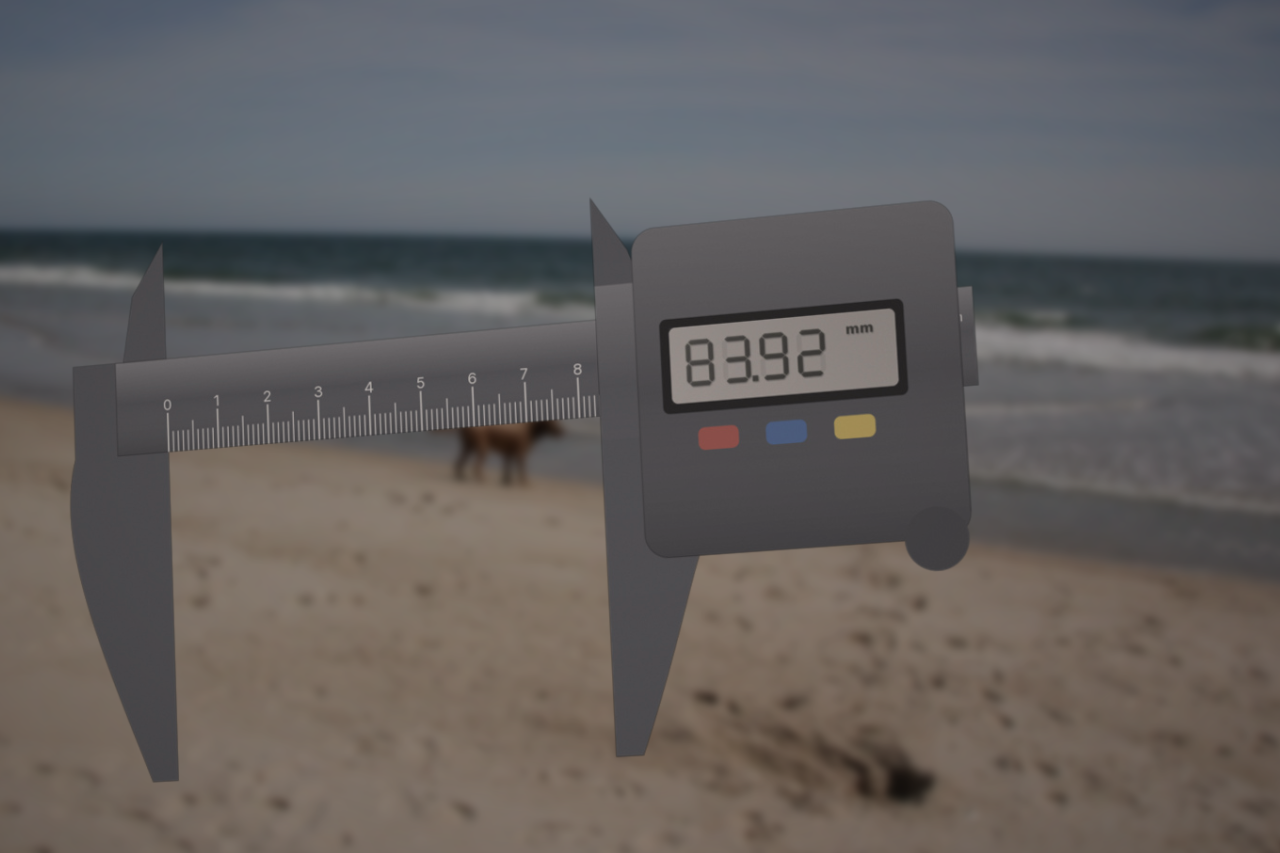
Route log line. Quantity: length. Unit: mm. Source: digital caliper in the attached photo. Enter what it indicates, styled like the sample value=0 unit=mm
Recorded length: value=83.92 unit=mm
